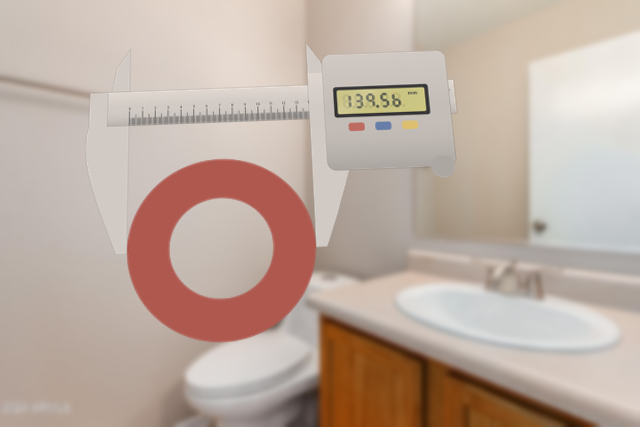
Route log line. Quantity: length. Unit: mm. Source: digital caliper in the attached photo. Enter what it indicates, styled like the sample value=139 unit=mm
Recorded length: value=139.56 unit=mm
